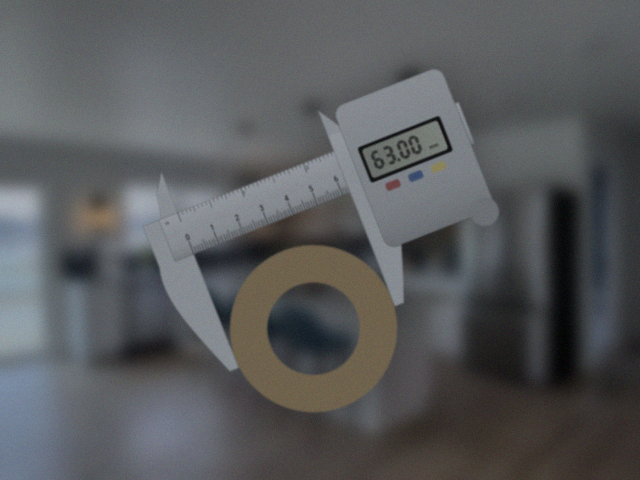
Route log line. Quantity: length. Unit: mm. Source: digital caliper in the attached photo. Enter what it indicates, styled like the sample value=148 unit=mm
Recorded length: value=63.00 unit=mm
